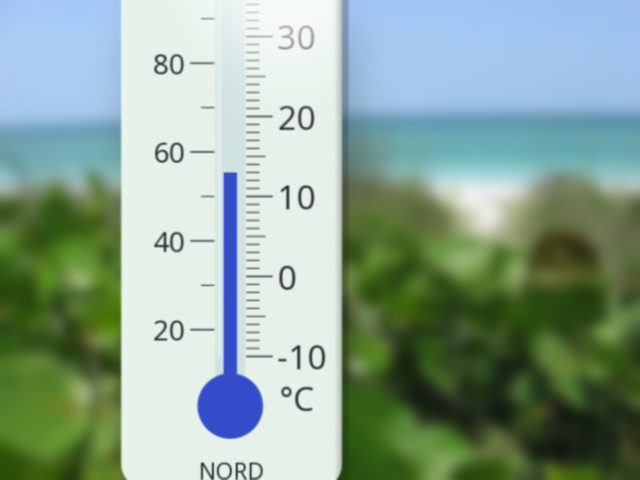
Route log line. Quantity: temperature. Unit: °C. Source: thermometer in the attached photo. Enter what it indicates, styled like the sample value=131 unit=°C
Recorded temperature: value=13 unit=°C
